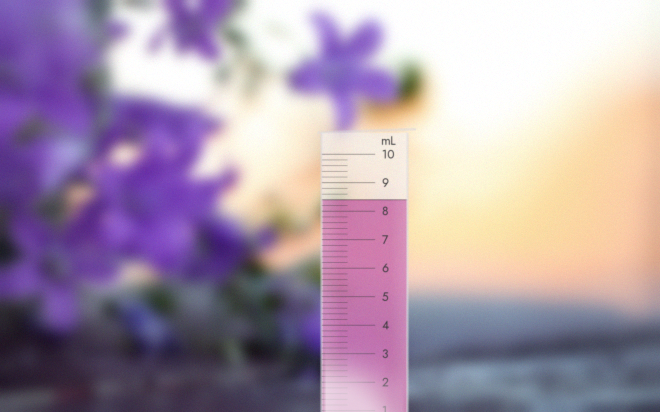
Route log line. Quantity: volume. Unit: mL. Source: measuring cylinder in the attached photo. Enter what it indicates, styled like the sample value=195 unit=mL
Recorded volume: value=8.4 unit=mL
